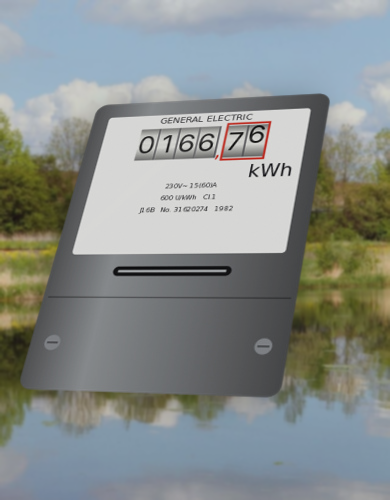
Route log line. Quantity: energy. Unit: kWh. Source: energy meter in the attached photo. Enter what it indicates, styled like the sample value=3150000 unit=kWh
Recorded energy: value=166.76 unit=kWh
